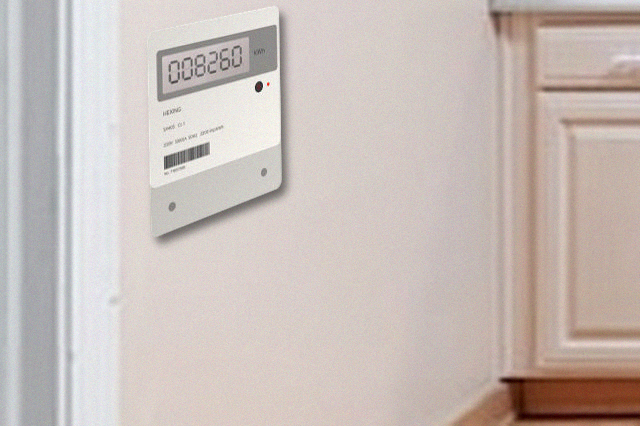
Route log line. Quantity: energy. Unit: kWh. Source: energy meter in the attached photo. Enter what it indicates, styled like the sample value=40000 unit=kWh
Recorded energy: value=8260 unit=kWh
